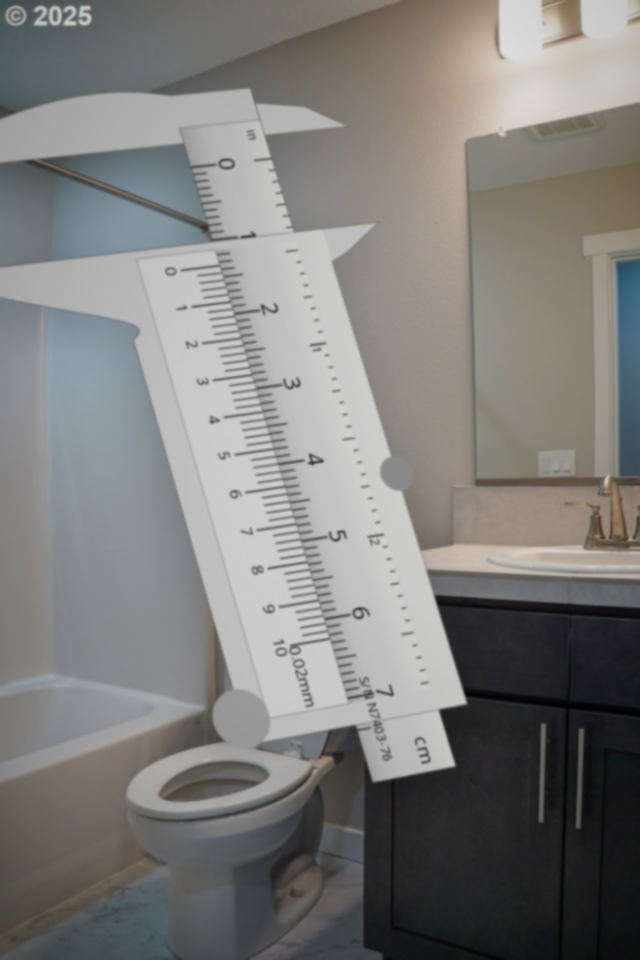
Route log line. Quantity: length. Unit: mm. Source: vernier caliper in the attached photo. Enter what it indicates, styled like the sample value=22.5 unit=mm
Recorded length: value=13.5 unit=mm
